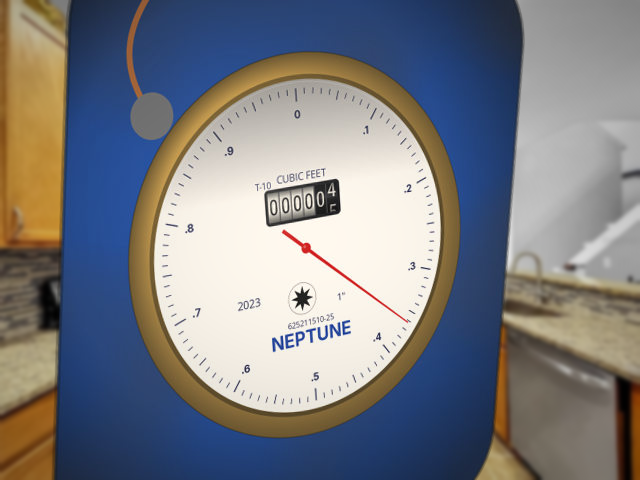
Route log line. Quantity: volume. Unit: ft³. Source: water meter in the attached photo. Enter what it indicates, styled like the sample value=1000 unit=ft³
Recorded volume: value=4.36 unit=ft³
